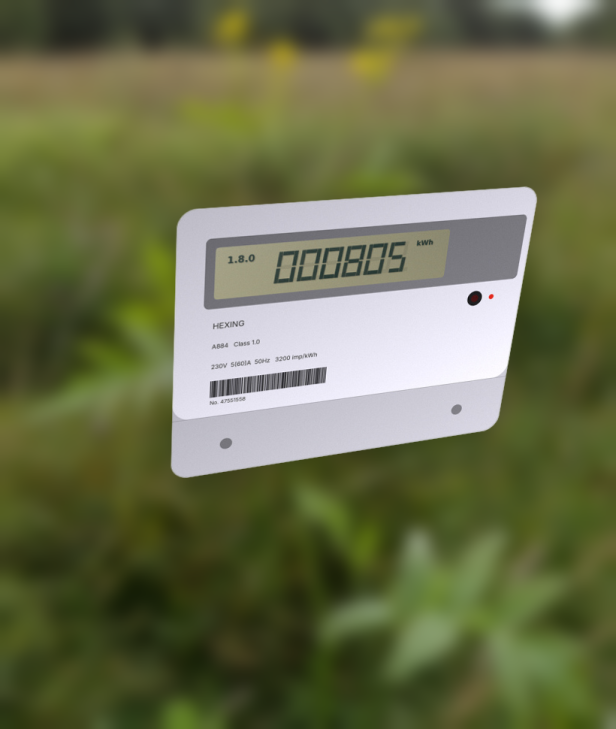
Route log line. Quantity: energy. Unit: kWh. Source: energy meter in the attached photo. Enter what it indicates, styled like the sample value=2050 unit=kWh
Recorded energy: value=805 unit=kWh
